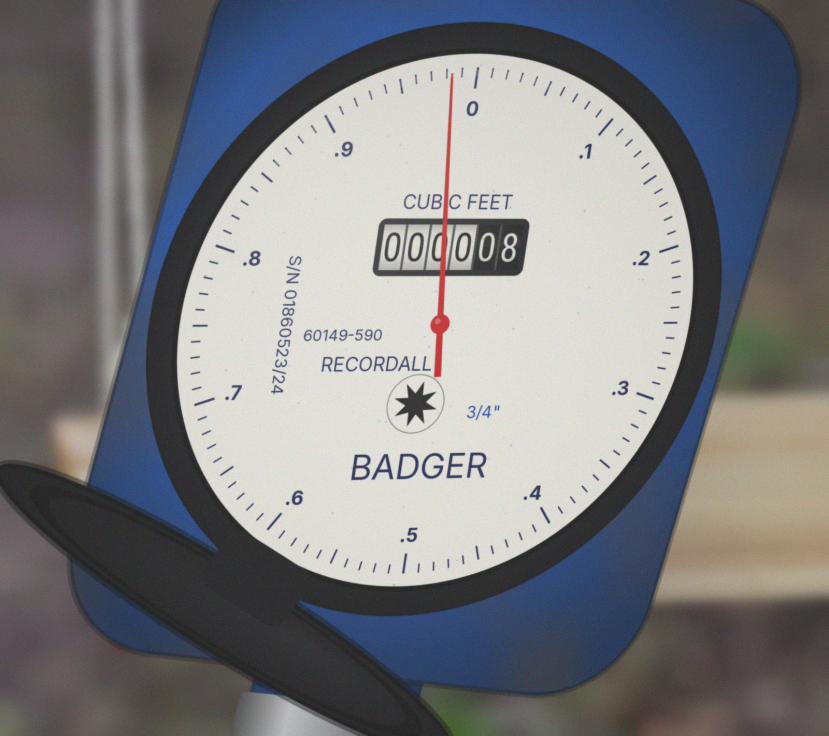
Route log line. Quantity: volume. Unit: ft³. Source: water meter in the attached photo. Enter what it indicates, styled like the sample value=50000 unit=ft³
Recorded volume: value=7.98 unit=ft³
